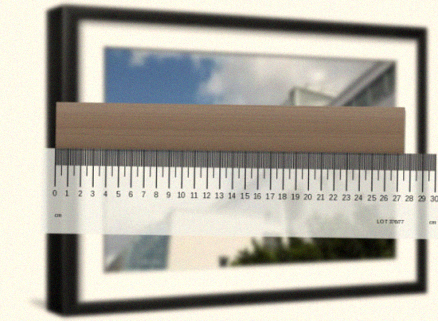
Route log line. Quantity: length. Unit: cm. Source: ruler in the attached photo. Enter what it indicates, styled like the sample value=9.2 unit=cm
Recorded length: value=27.5 unit=cm
